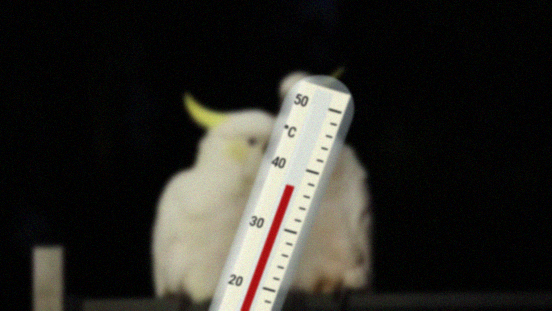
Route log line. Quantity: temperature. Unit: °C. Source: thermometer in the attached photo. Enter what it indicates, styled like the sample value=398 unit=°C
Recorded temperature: value=37 unit=°C
